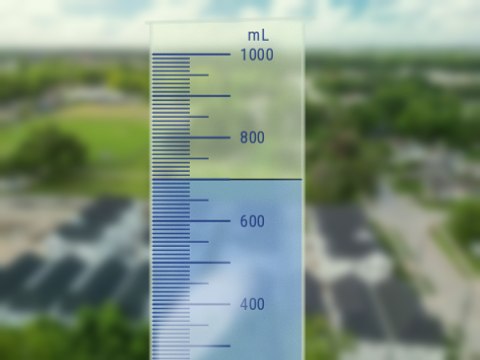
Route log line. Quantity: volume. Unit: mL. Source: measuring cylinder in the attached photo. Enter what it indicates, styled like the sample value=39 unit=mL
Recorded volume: value=700 unit=mL
